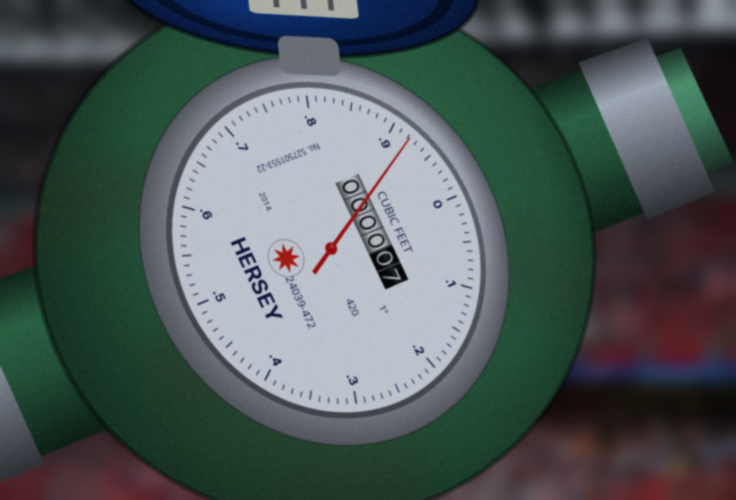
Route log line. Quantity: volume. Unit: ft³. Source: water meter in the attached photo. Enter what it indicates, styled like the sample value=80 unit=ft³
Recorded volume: value=6.92 unit=ft³
